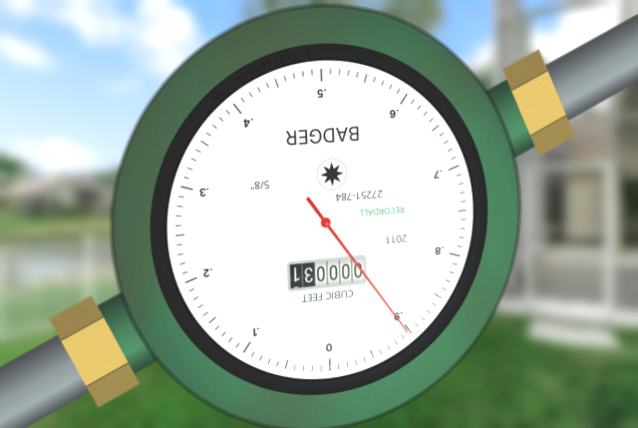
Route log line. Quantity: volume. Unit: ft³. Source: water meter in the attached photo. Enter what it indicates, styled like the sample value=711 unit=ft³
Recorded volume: value=30.90 unit=ft³
